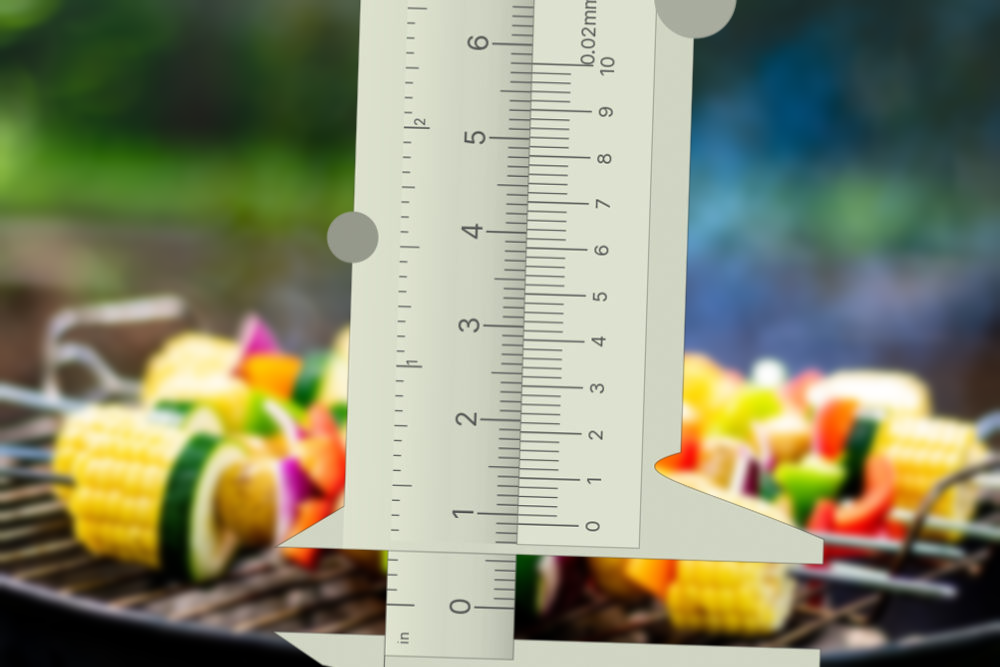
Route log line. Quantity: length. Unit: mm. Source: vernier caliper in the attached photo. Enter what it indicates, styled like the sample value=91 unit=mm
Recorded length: value=9.0 unit=mm
